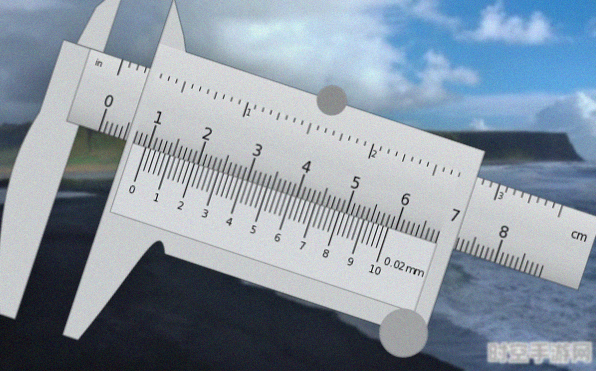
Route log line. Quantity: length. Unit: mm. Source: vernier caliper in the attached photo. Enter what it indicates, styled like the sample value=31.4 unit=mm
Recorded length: value=9.5 unit=mm
